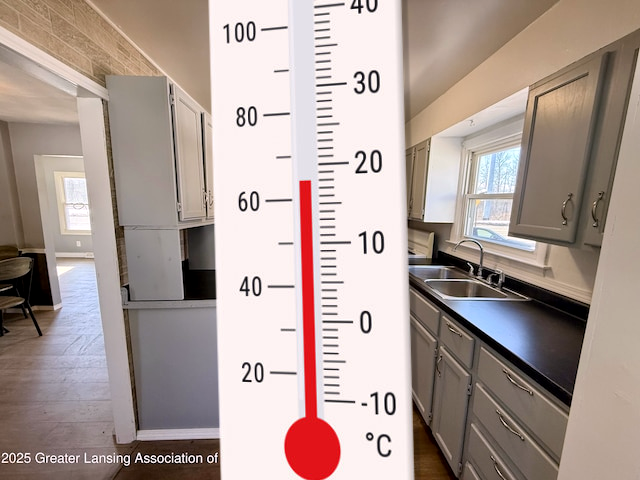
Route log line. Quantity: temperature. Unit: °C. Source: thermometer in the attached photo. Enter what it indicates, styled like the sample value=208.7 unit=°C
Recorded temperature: value=18 unit=°C
